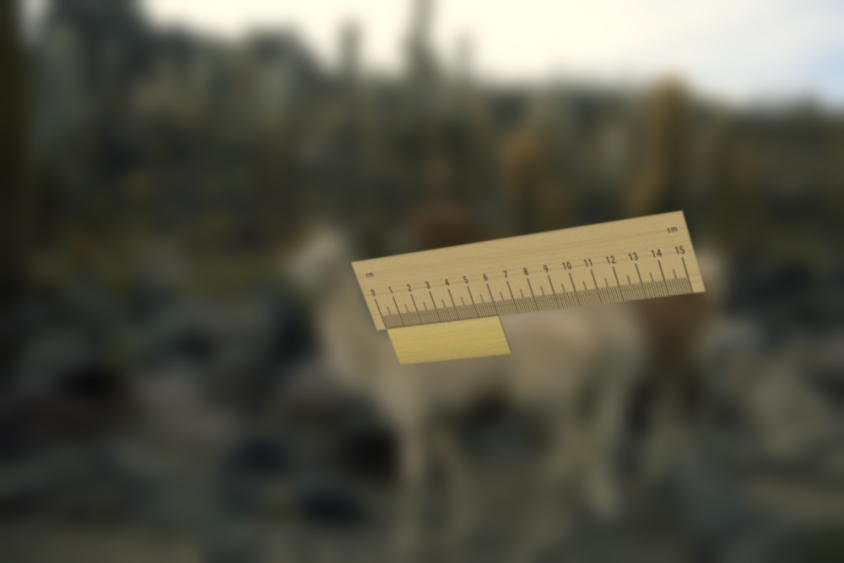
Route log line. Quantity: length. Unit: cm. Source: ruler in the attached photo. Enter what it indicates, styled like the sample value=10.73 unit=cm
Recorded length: value=6 unit=cm
